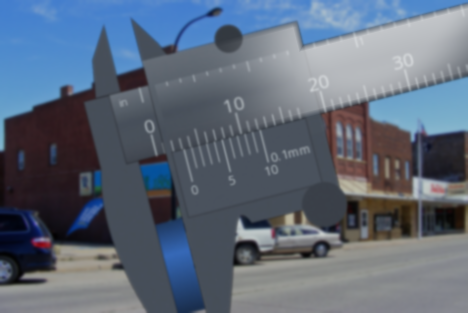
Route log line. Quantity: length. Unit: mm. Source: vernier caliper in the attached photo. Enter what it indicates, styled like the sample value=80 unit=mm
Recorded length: value=3.2 unit=mm
